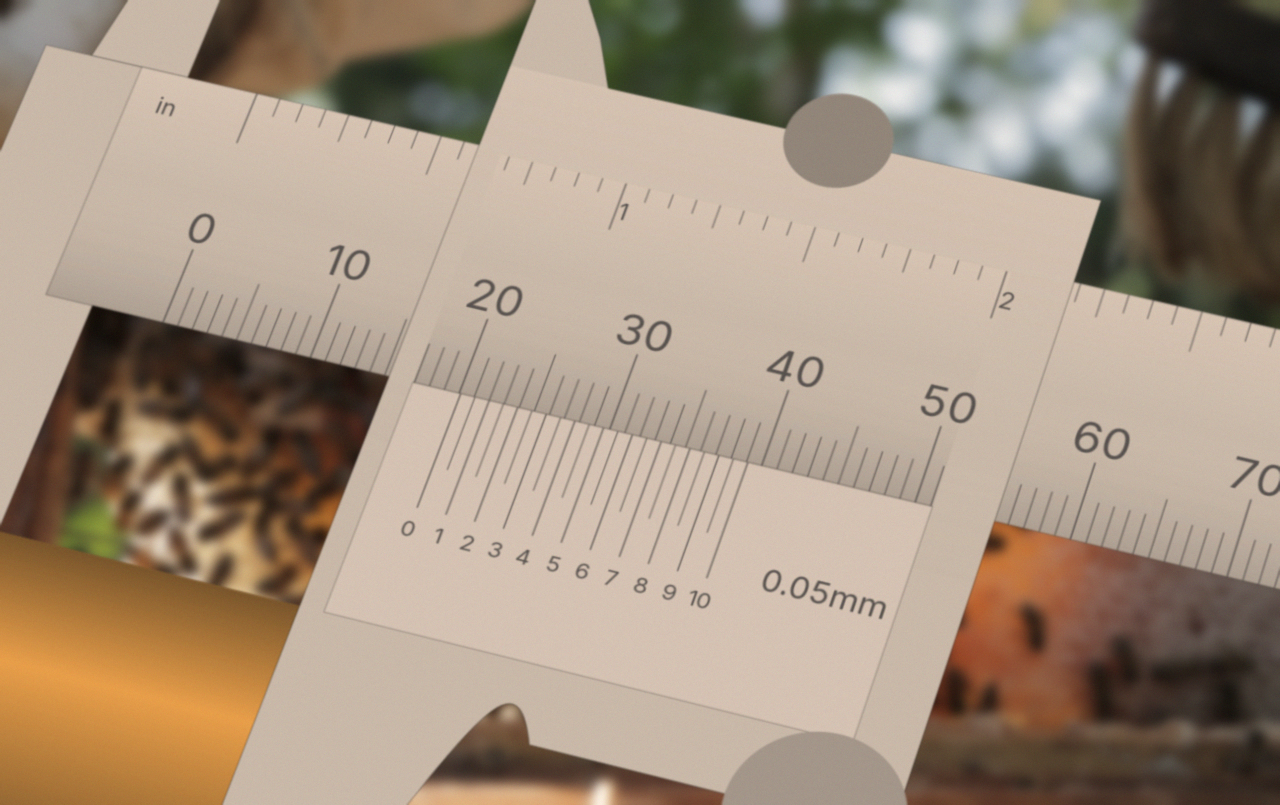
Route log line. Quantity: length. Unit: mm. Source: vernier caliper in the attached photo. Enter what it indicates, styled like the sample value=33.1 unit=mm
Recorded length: value=20.1 unit=mm
